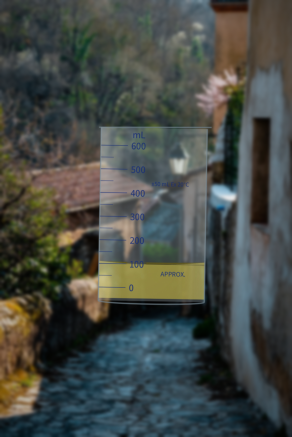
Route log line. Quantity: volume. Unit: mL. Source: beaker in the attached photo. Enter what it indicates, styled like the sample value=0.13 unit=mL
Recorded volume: value=100 unit=mL
